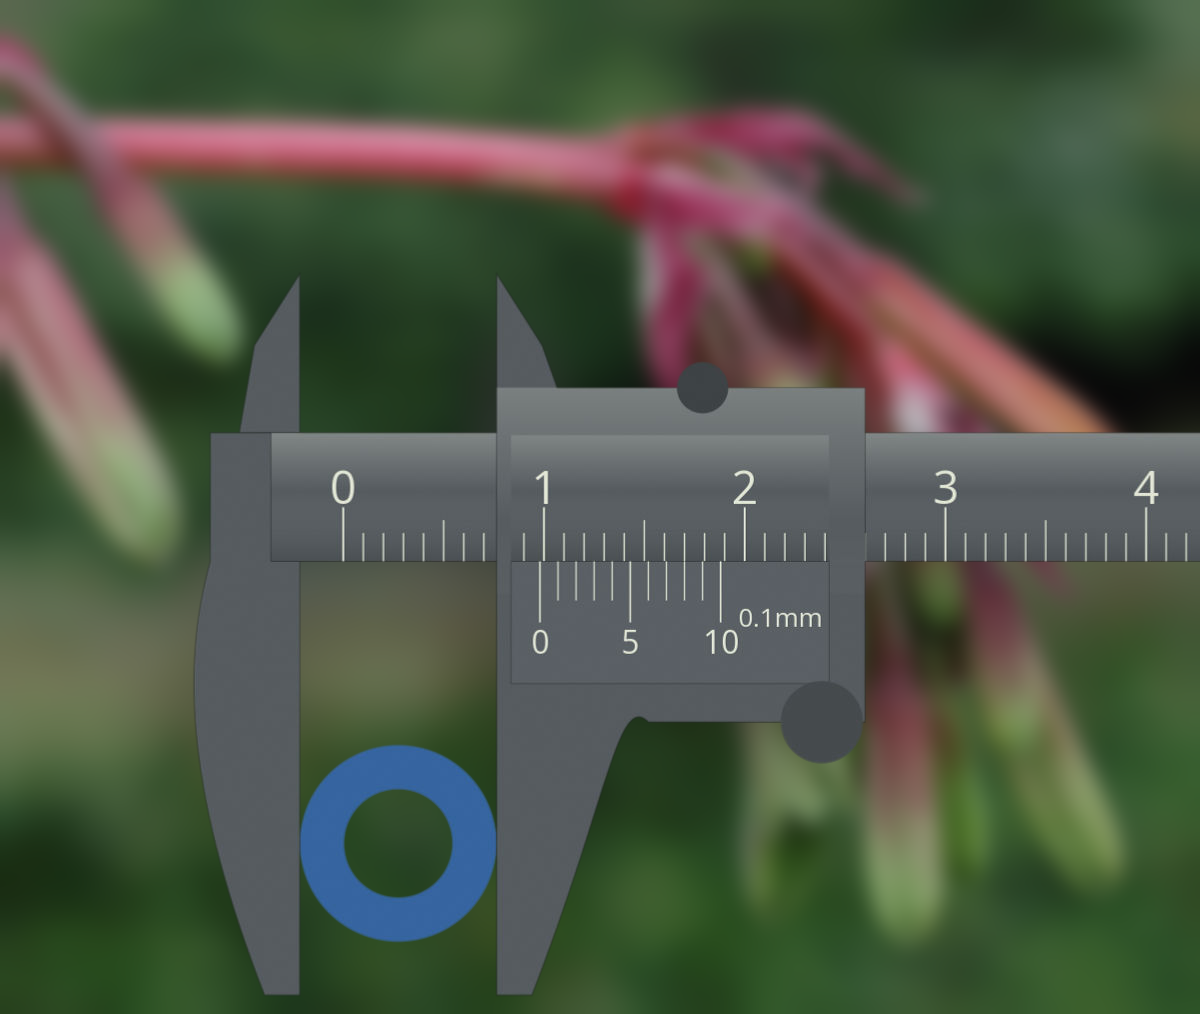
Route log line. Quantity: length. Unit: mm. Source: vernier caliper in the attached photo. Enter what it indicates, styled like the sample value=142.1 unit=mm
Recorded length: value=9.8 unit=mm
